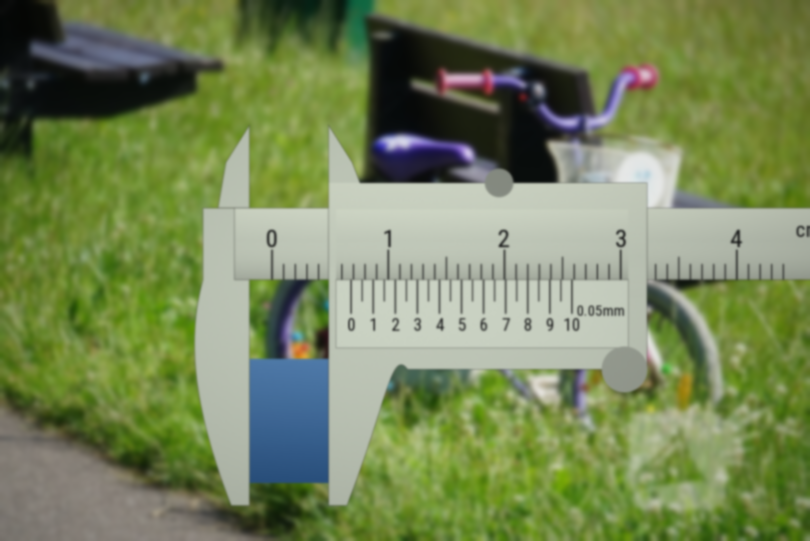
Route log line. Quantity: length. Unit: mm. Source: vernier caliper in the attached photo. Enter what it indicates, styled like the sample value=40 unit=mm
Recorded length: value=6.8 unit=mm
